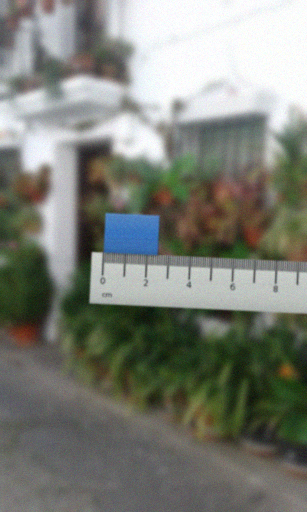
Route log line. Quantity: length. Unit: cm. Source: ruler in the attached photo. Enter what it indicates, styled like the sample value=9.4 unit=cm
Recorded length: value=2.5 unit=cm
